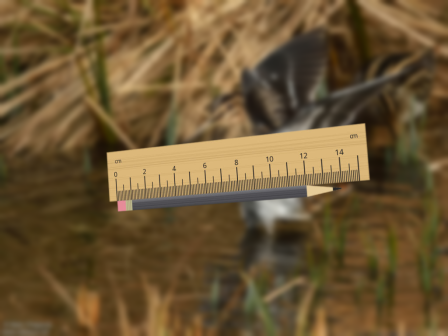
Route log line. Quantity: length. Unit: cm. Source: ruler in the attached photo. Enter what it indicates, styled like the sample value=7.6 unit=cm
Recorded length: value=14 unit=cm
